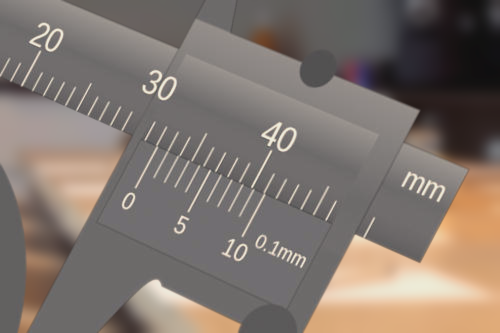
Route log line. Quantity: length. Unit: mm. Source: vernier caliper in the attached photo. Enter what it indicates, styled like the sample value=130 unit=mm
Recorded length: value=32.1 unit=mm
